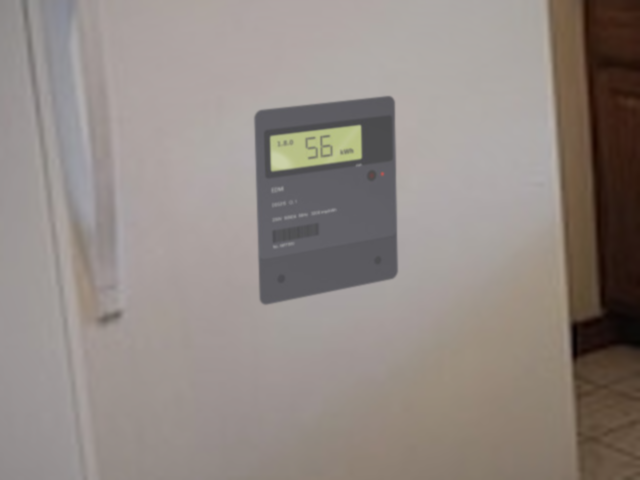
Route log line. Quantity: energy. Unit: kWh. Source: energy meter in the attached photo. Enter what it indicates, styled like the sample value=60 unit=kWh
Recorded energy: value=56 unit=kWh
